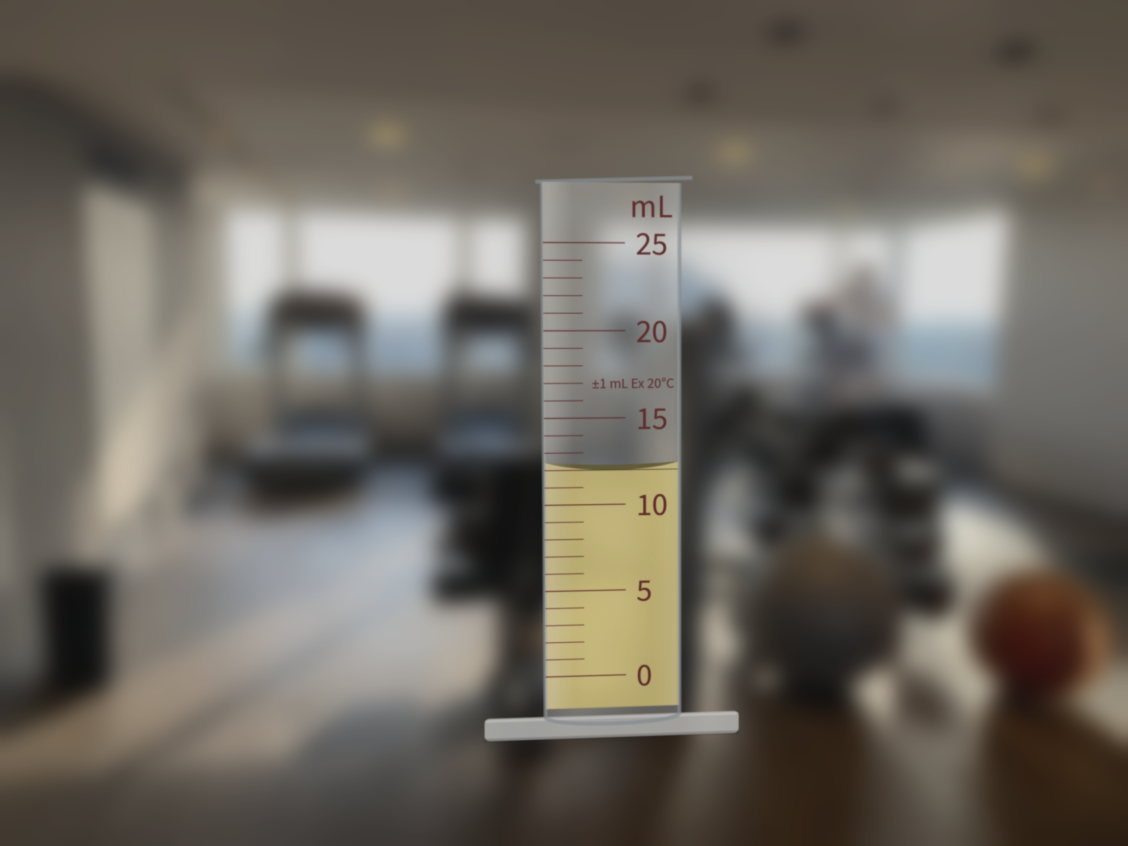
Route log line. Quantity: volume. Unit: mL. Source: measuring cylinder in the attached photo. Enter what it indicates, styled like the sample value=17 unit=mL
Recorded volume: value=12 unit=mL
